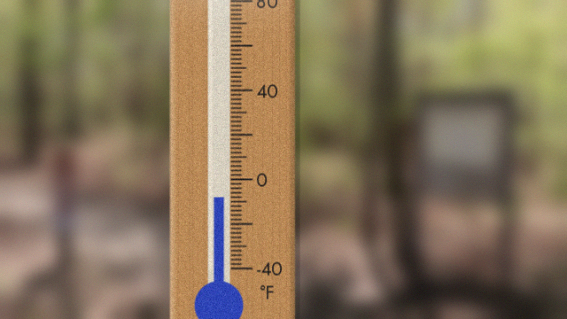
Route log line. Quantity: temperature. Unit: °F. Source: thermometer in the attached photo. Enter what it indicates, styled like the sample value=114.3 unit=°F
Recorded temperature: value=-8 unit=°F
